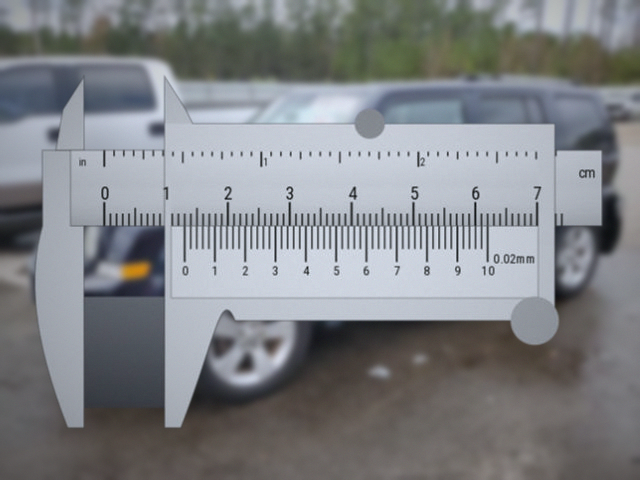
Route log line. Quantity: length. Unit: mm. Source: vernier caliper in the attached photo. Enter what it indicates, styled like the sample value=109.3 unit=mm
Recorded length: value=13.0 unit=mm
